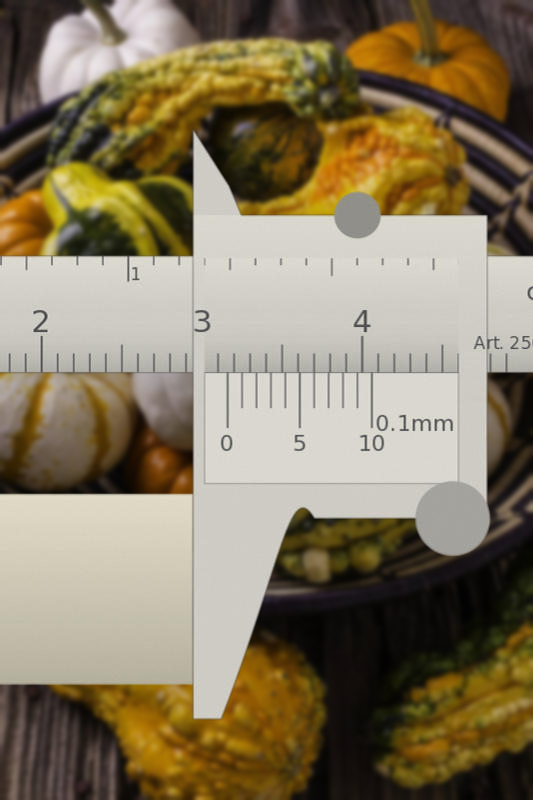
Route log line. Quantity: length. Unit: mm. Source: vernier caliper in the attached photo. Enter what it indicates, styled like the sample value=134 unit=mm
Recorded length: value=31.6 unit=mm
